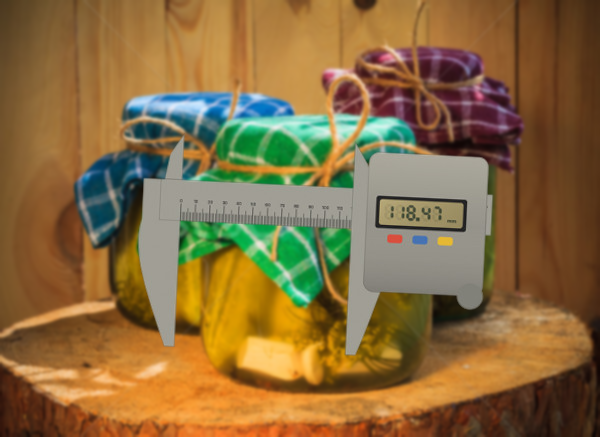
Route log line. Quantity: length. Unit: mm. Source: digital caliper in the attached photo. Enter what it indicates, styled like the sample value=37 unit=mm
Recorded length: value=118.47 unit=mm
